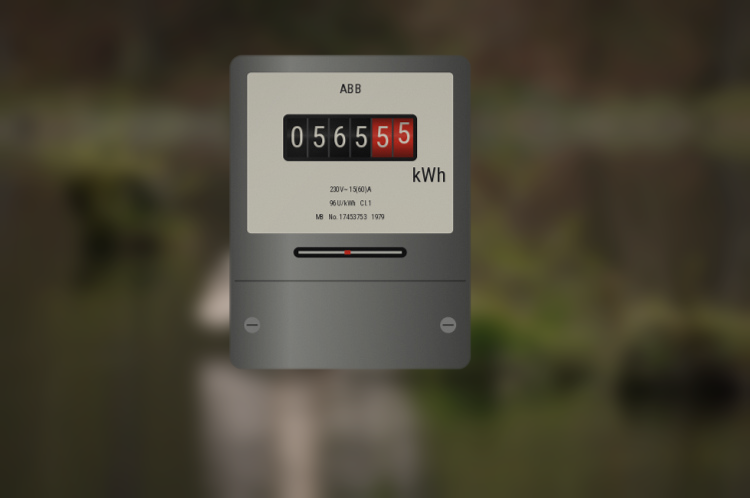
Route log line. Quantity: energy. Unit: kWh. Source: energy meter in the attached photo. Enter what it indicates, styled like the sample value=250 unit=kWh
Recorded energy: value=565.55 unit=kWh
